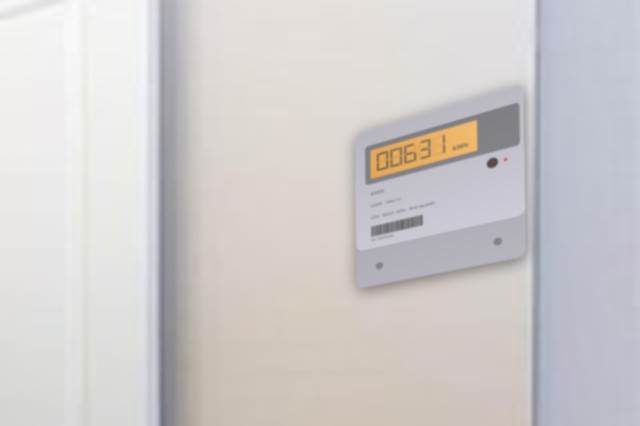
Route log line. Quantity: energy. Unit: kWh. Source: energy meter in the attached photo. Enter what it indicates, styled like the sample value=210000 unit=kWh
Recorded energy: value=631 unit=kWh
